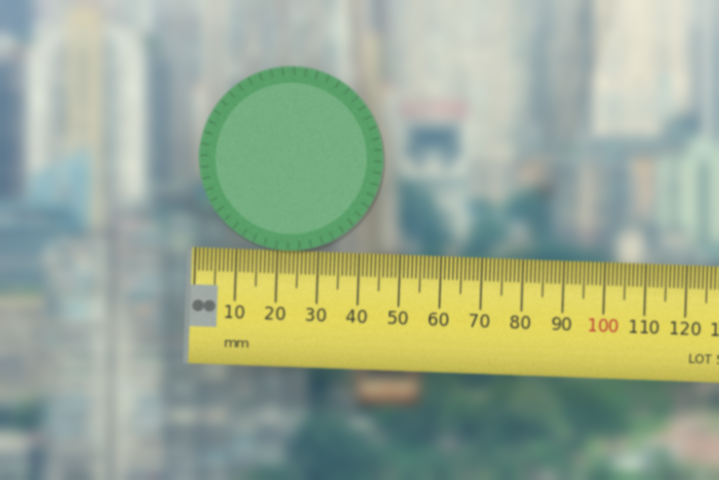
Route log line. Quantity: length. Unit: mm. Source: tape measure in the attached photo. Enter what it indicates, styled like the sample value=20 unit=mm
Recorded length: value=45 unit=mm
